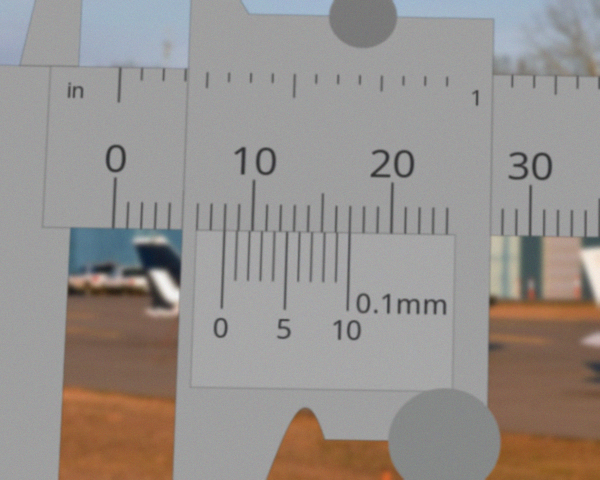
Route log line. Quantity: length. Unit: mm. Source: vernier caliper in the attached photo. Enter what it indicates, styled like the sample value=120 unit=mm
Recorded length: value=8.0 unit=mm
